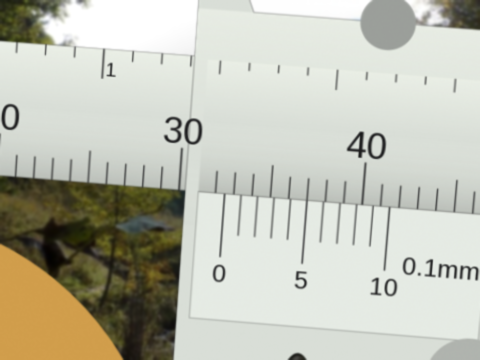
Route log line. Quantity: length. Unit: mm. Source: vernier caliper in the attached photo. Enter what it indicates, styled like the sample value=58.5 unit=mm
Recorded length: value=32.5 unit=mm
